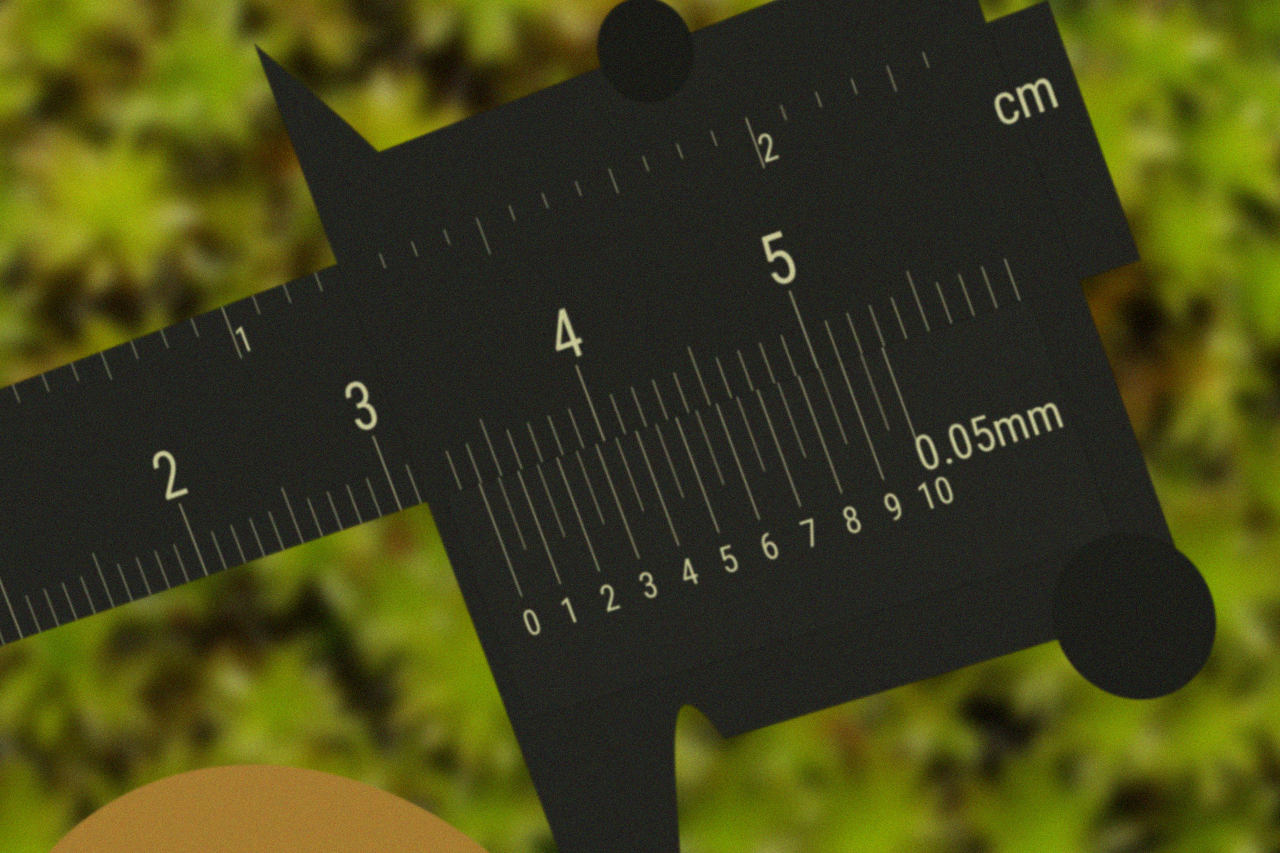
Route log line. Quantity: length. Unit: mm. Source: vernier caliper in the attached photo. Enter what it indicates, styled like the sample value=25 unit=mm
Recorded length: value=33.9 unit=mm
